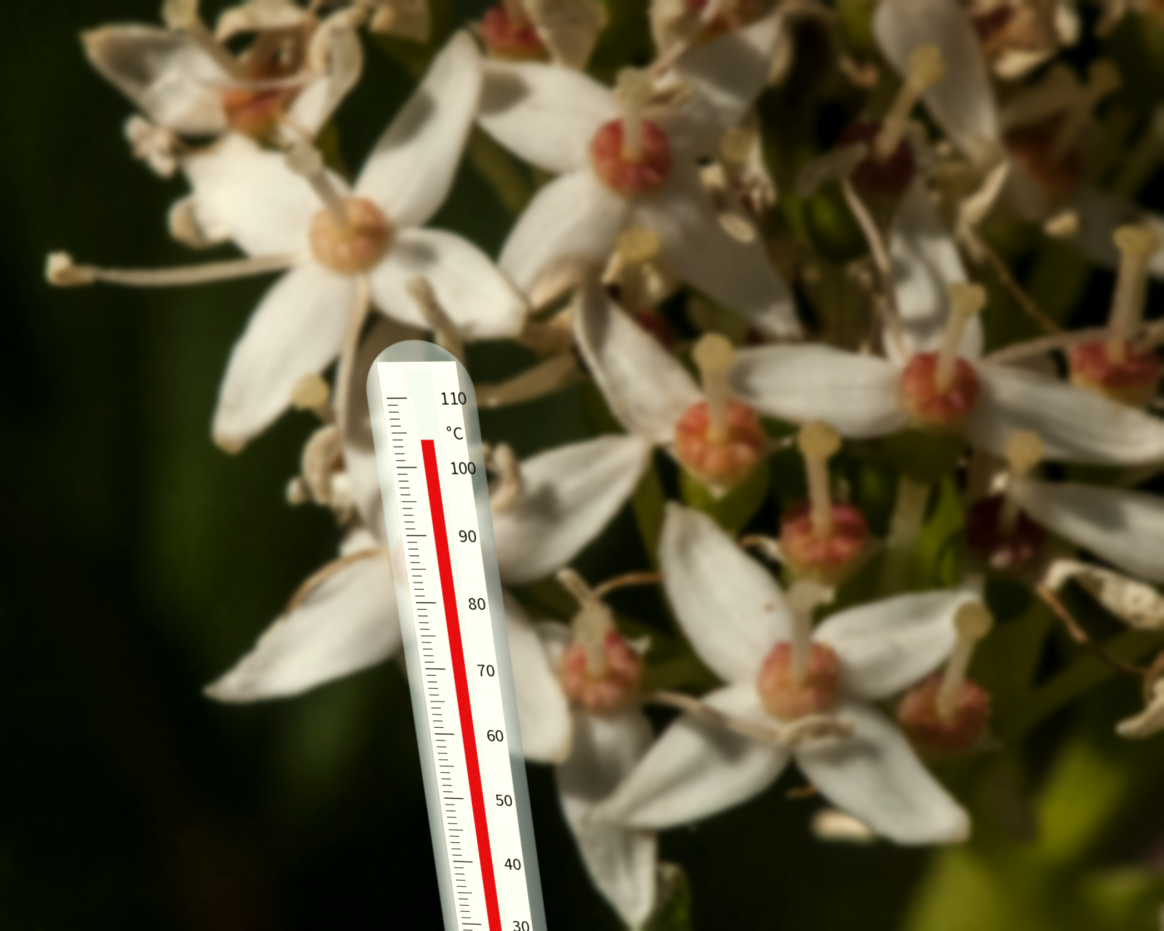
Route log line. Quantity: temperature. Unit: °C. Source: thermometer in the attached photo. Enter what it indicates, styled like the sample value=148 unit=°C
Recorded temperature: value=104 unit=°C
